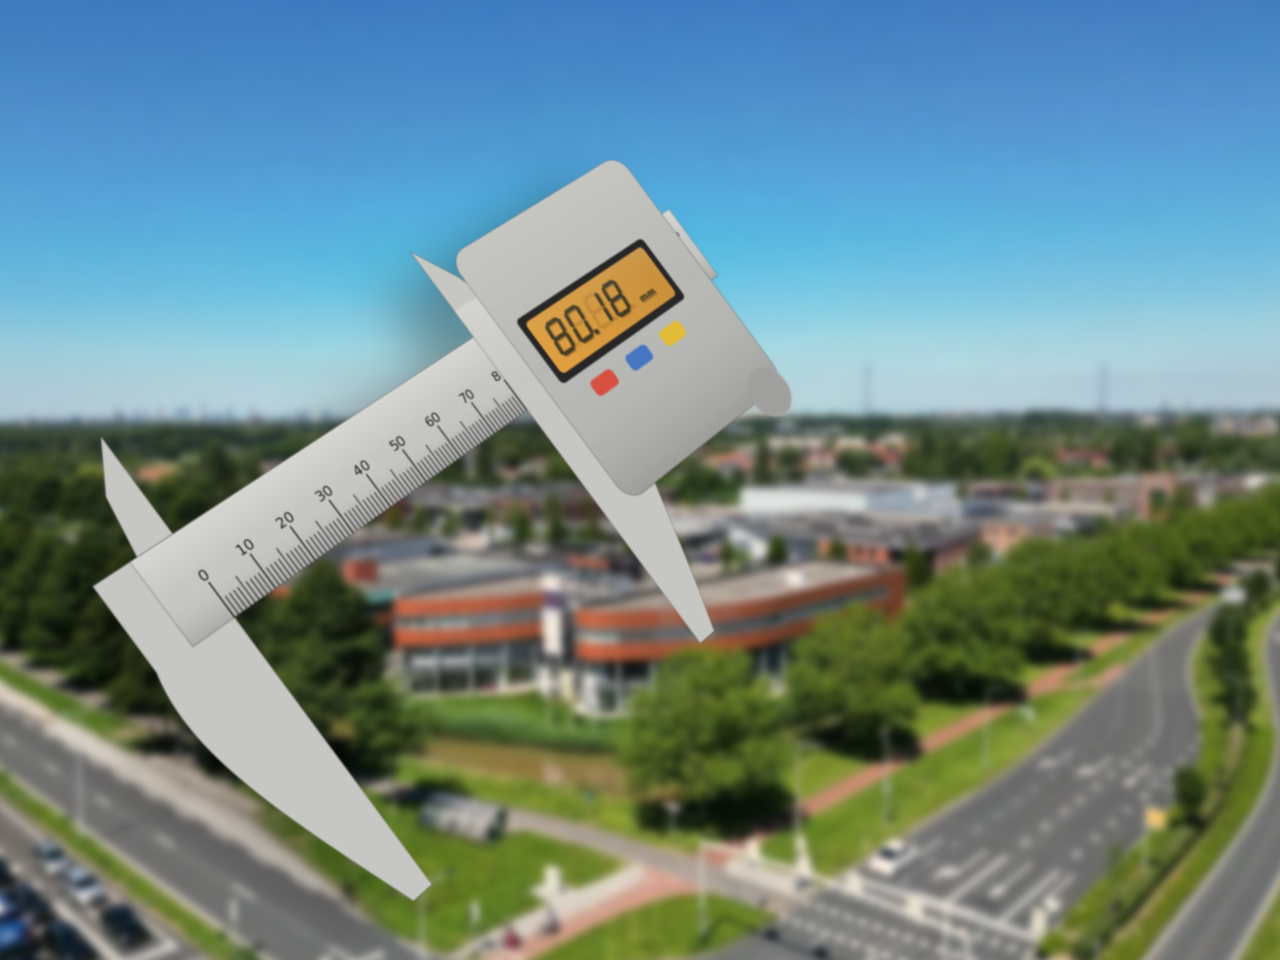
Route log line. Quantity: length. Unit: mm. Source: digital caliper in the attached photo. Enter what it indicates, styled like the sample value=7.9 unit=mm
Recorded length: value=80.18 unit=mm
